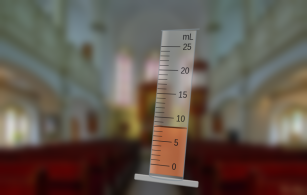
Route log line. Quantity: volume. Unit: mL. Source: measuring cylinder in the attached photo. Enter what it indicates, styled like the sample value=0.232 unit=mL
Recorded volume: value=8 unit=mL
